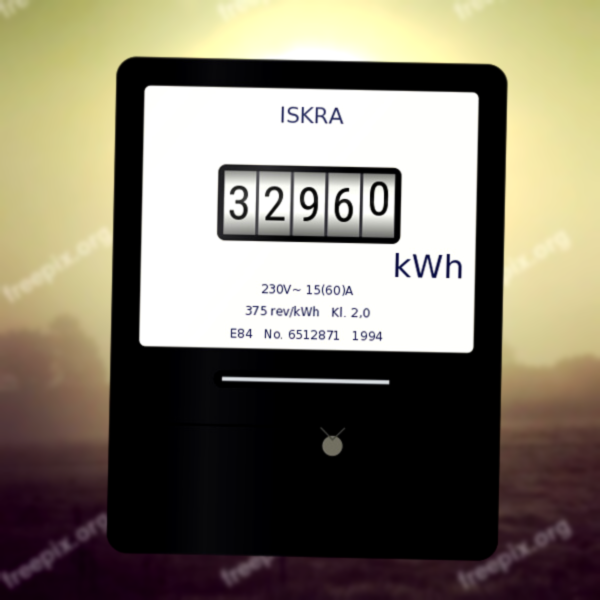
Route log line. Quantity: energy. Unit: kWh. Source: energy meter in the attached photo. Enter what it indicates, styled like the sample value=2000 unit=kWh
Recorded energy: value=32960 unit=kWh
